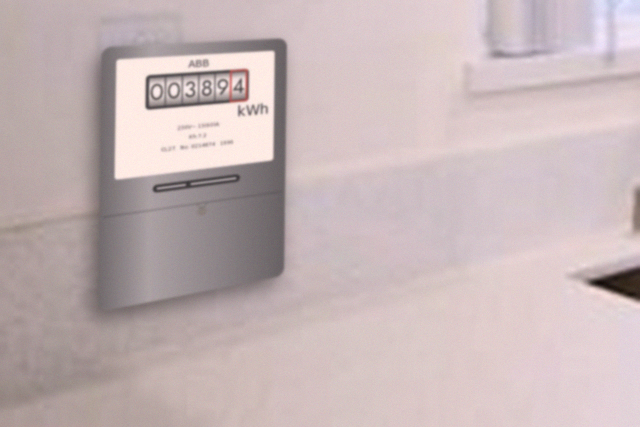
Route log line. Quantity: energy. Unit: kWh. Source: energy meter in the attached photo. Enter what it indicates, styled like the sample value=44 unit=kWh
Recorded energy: value=389.4 unit=kWh
